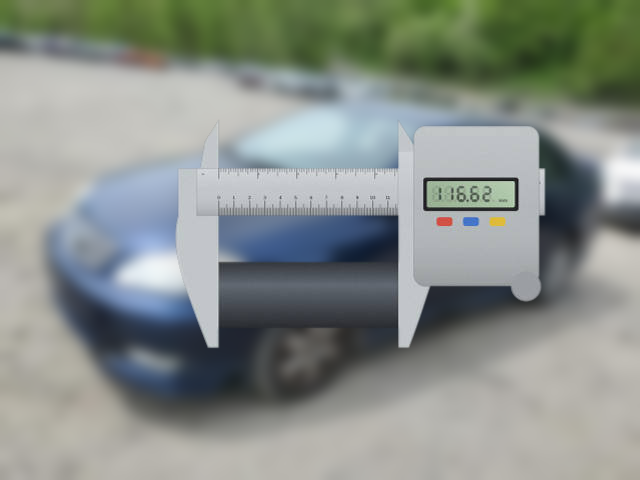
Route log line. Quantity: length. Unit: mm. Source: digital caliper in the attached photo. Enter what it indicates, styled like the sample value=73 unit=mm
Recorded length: value=116.62 unit=mm
